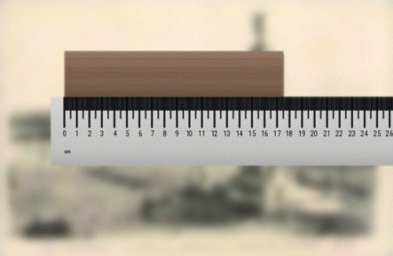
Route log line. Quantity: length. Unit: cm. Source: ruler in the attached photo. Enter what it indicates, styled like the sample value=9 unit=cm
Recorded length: value=17.5 unit=cm
